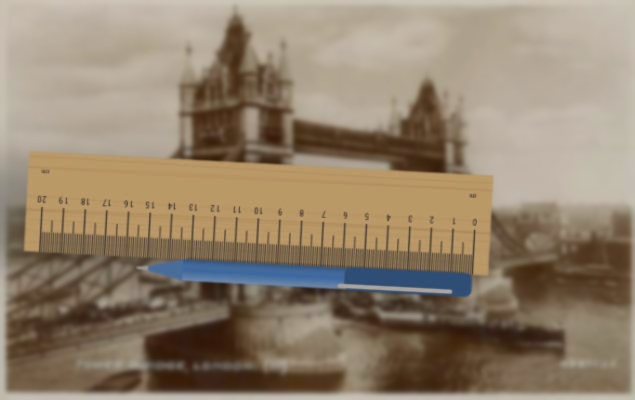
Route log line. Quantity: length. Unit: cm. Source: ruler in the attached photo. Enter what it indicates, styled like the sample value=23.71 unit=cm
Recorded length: value=15.5 unit=cm
